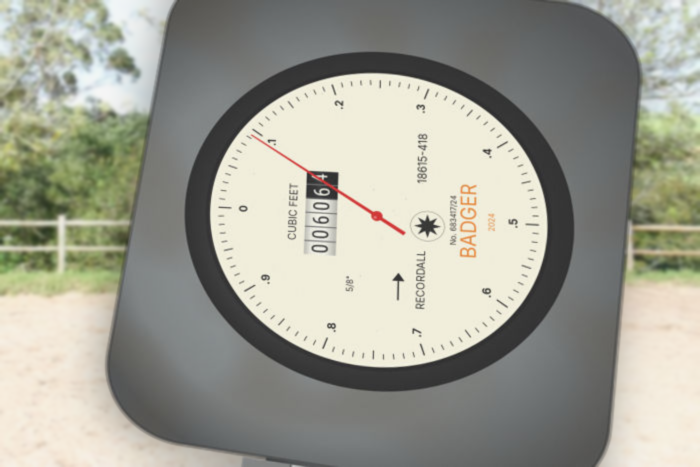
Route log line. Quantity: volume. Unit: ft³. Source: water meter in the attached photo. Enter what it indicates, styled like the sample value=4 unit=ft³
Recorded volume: value=6064.09 unit=ft³
